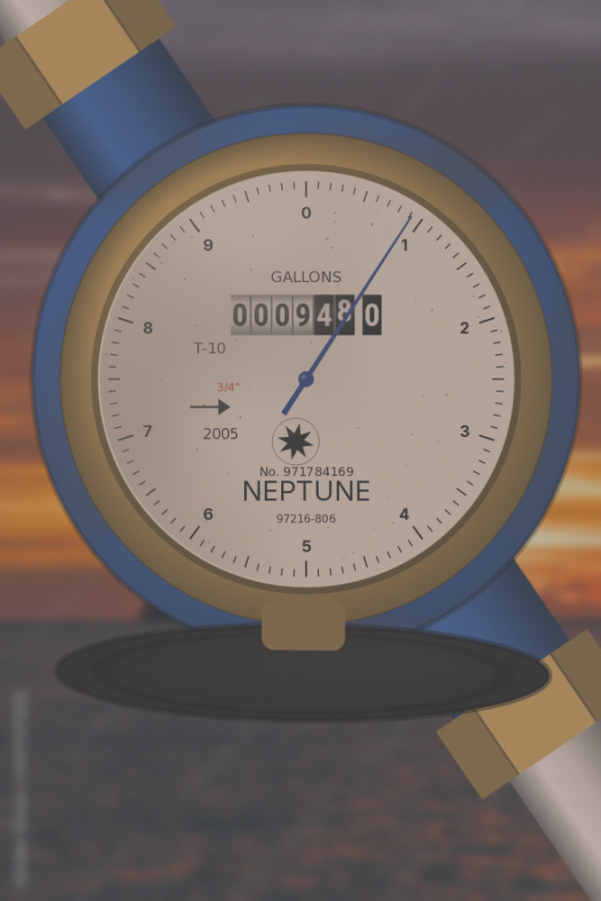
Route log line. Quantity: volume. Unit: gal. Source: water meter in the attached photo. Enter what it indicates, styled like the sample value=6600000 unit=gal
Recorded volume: value=9480.9 unit=gal
